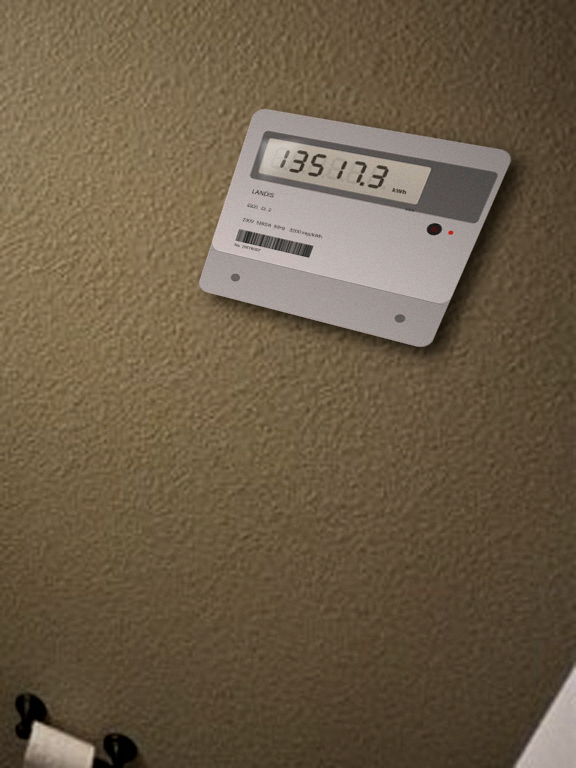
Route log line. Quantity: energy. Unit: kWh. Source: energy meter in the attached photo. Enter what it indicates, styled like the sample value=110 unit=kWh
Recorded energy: value=13517.3 unit=kWh
